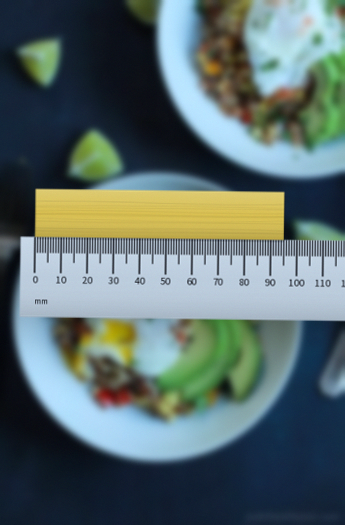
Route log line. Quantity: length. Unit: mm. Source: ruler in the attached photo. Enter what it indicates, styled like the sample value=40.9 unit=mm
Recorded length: value=95 unit=mm
